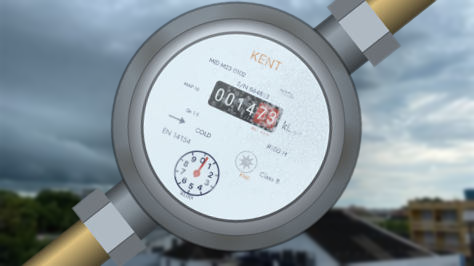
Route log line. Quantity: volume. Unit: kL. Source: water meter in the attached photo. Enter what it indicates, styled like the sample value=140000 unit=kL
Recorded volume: value=14.730 unit=kL
